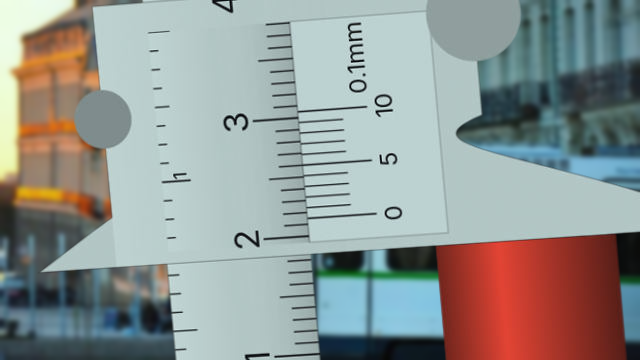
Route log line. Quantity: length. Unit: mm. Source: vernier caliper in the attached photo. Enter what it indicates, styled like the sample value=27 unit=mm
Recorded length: value=21.5 unit=mm
